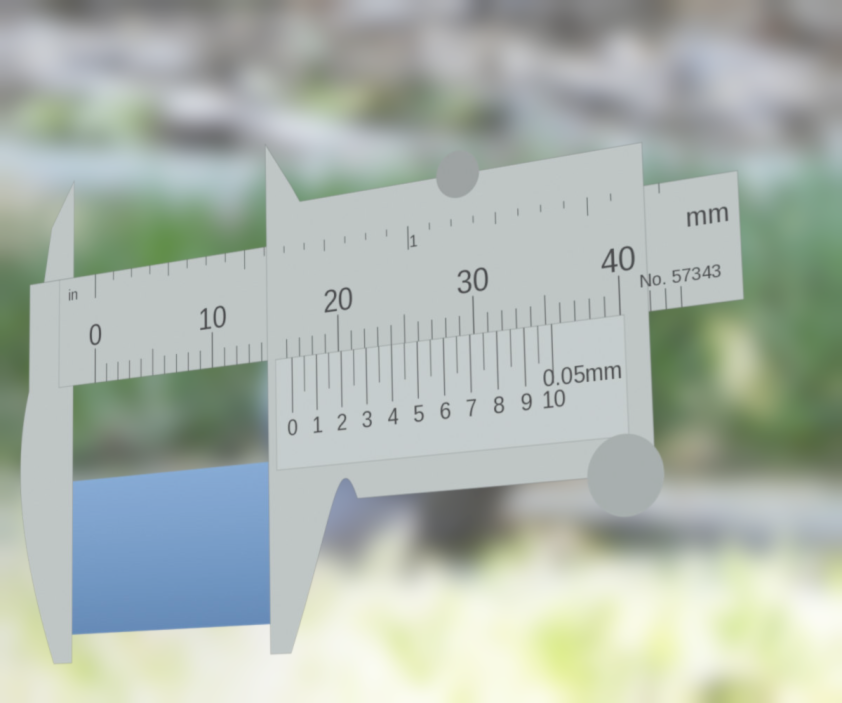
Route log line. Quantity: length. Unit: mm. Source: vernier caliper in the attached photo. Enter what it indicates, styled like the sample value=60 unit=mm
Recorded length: value=16.4 unit=mm
